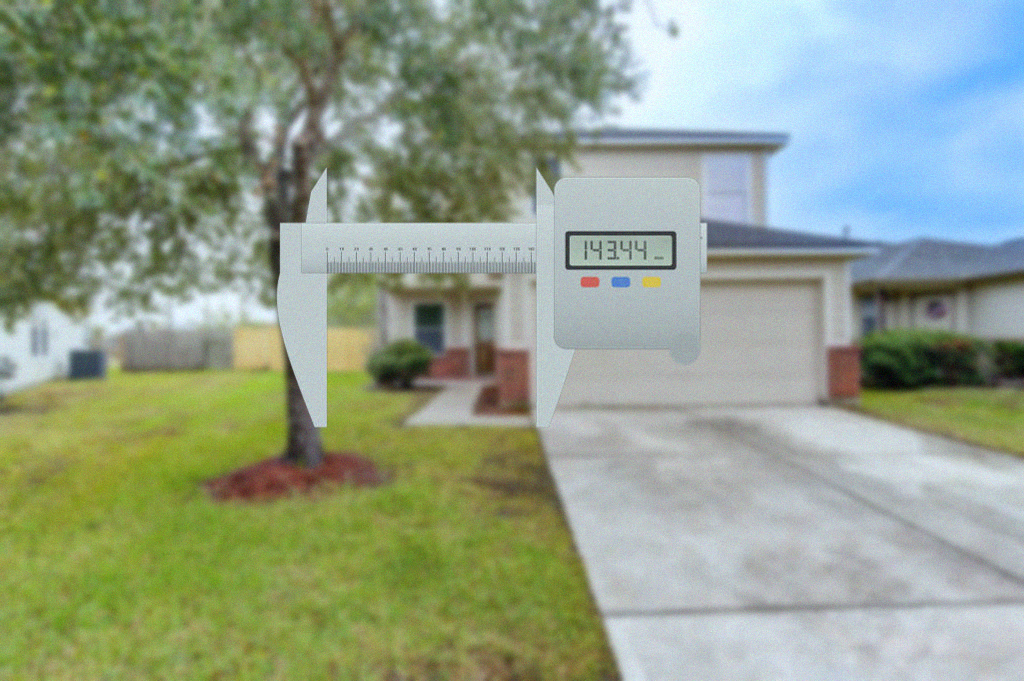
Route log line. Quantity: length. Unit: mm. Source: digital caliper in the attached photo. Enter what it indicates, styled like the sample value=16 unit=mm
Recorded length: value=143.44 unit=mm
